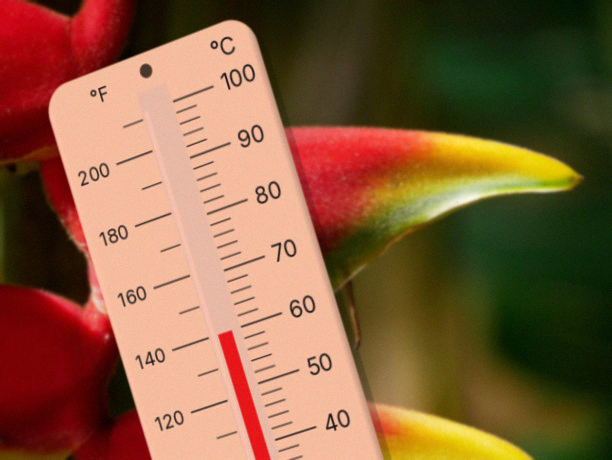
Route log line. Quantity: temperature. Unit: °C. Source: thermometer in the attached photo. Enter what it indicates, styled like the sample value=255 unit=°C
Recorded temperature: value=60 unit=°C
